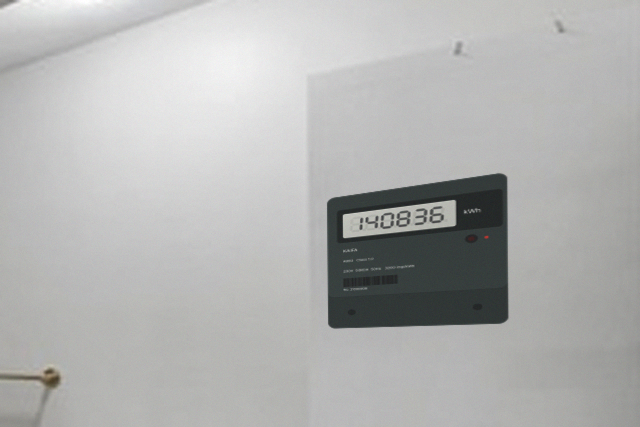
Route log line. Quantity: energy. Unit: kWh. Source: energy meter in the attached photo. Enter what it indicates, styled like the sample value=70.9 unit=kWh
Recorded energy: value=140836 unit=kWh
